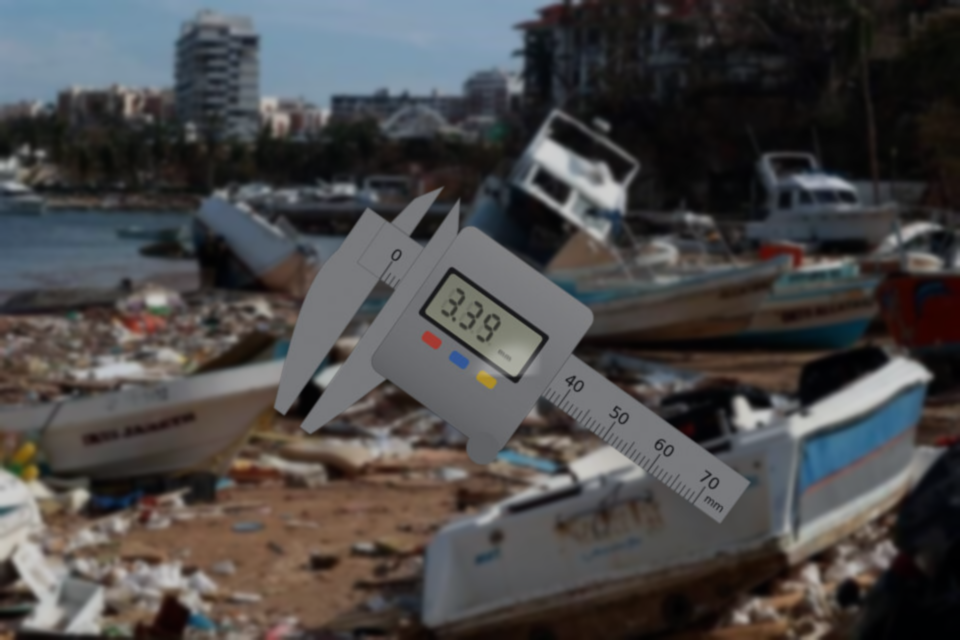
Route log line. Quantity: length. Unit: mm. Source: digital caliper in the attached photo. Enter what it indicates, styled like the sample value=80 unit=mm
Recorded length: value=3.39 unit=mm
